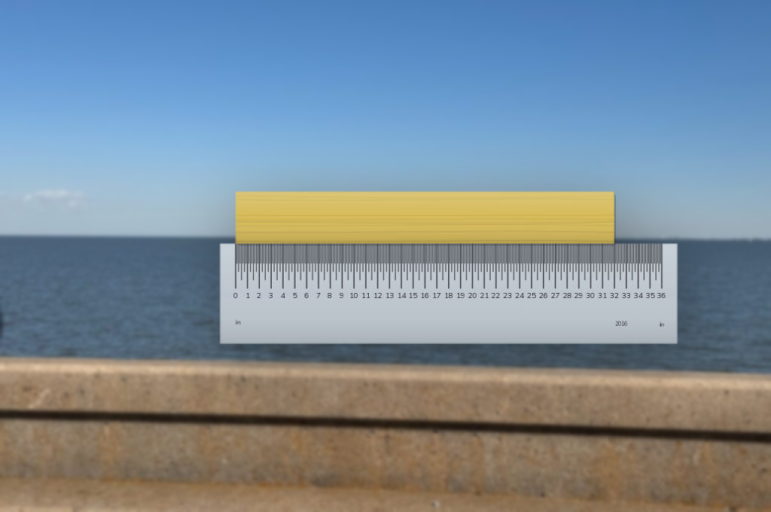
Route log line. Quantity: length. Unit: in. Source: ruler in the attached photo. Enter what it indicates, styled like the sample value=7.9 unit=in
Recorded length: value=32 unit=in
